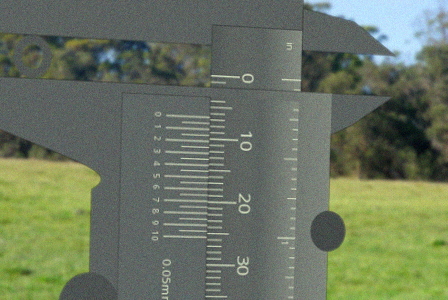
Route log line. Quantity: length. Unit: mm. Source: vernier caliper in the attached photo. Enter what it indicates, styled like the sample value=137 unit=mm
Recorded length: value=6.6 unit=mm
